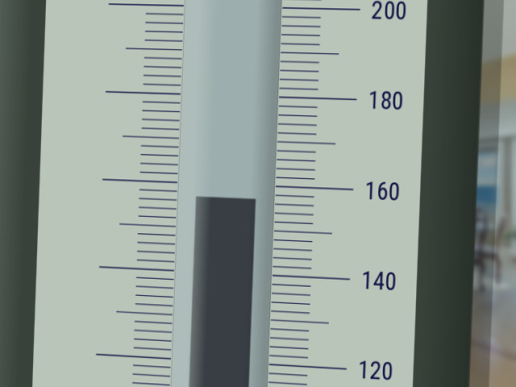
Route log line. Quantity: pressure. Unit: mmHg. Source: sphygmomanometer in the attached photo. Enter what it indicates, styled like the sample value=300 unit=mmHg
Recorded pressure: value=157 unit=mmHg
